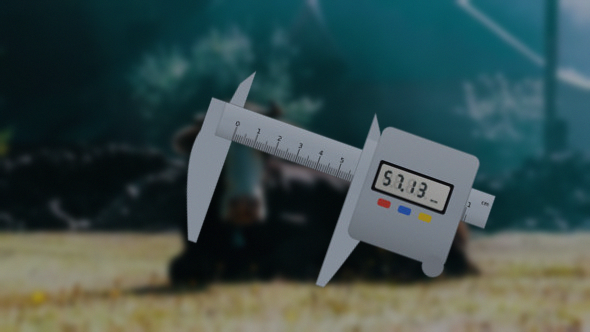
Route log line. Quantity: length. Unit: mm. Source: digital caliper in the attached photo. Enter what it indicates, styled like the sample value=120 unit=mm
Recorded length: value=57.13 unit=mm
